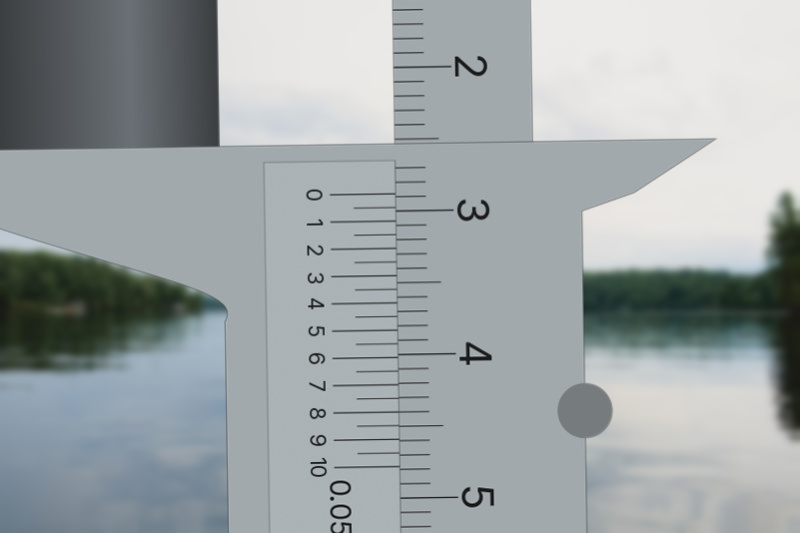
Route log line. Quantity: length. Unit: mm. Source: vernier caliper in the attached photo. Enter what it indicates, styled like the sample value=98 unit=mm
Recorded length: value=28.8 unit=mm
